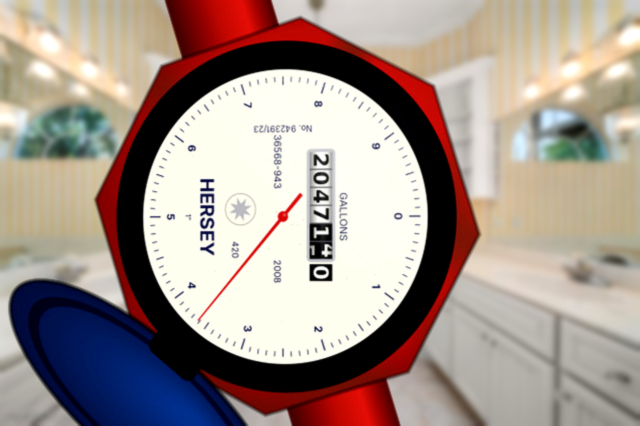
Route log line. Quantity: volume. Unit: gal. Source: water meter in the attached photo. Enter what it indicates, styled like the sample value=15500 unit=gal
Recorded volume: value=2047143.6 unit=gal
